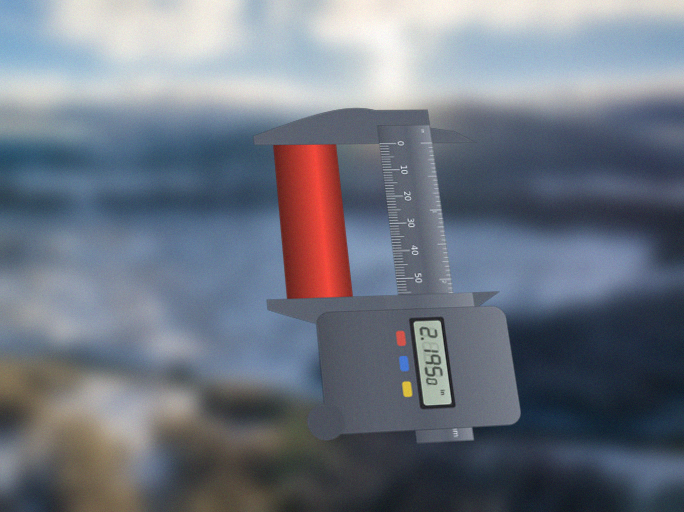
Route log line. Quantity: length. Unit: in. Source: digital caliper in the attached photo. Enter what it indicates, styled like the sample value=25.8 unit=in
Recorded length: value=2.1950 unit=in
